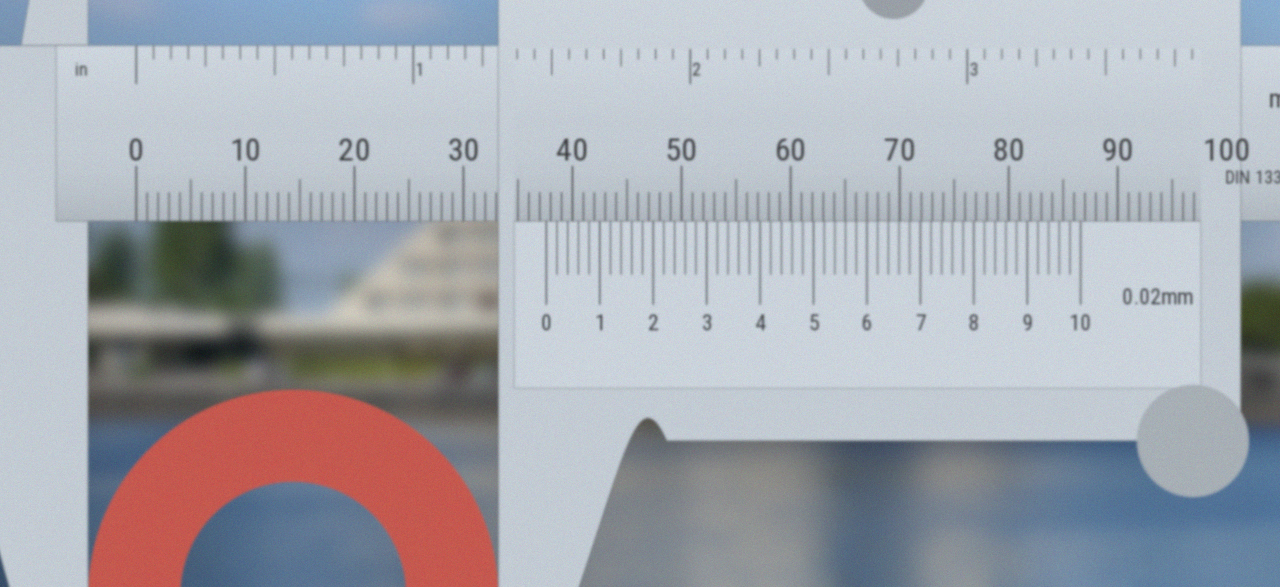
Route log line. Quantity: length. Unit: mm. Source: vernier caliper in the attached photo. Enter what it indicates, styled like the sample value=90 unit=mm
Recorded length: value=37.6 unit=mm
